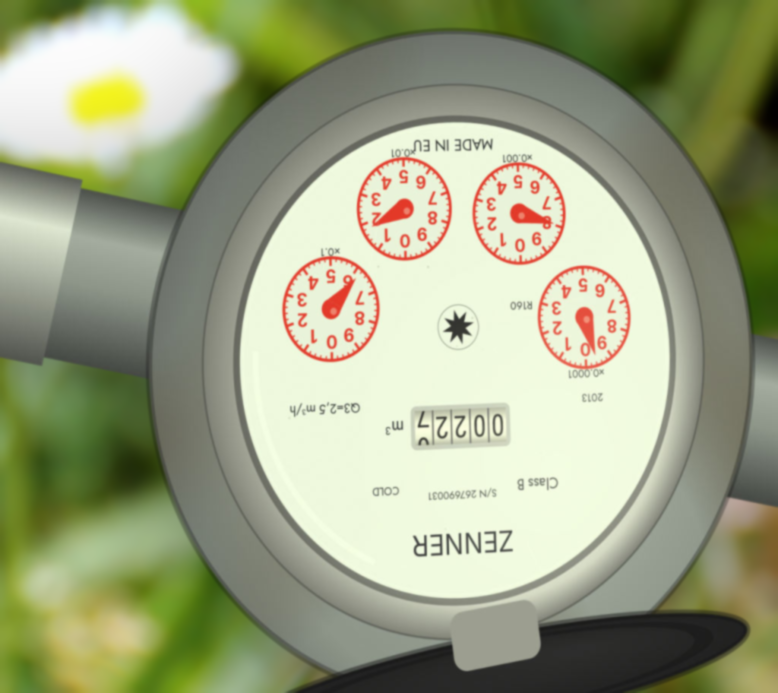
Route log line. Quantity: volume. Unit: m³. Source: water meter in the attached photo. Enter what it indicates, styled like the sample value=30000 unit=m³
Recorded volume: value=226.6179 unit=m³
